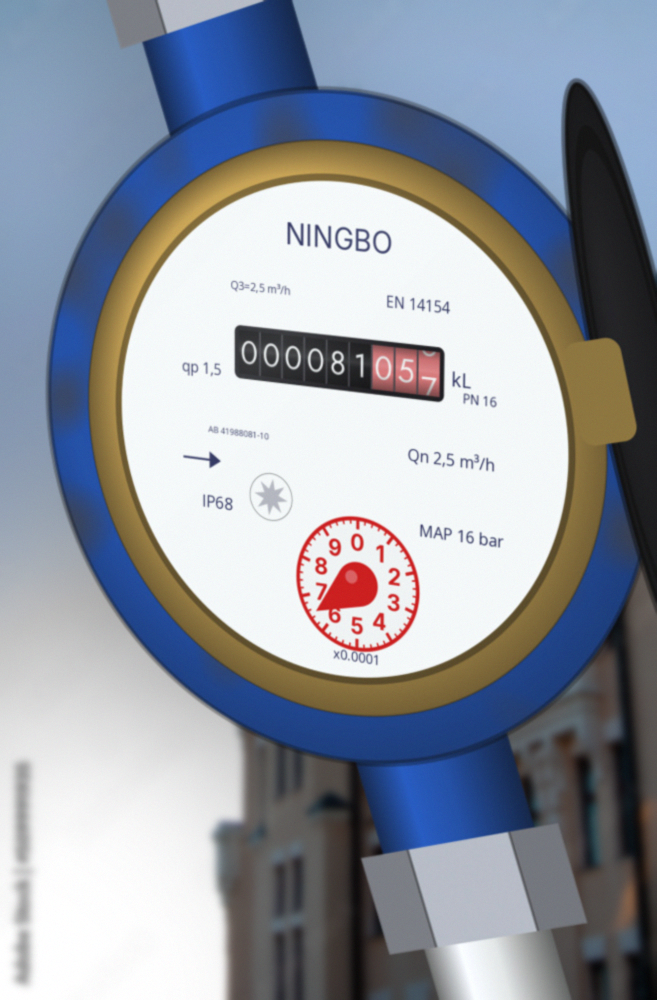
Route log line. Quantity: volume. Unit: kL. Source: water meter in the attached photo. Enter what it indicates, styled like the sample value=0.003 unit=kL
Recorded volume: value=81.0566 unit=kL
